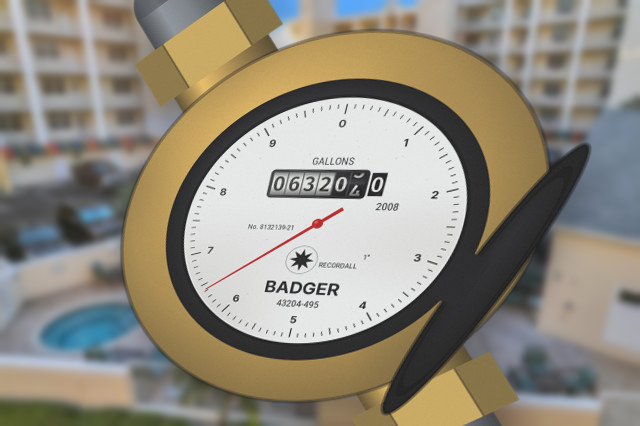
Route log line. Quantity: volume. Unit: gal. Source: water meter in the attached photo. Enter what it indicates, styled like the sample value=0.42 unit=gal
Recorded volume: value=632036.4 unit=gal
